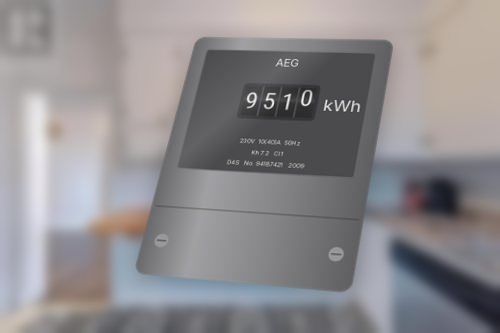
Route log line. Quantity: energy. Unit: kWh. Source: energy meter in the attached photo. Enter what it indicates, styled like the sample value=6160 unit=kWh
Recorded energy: value=9510 unit=kWh
